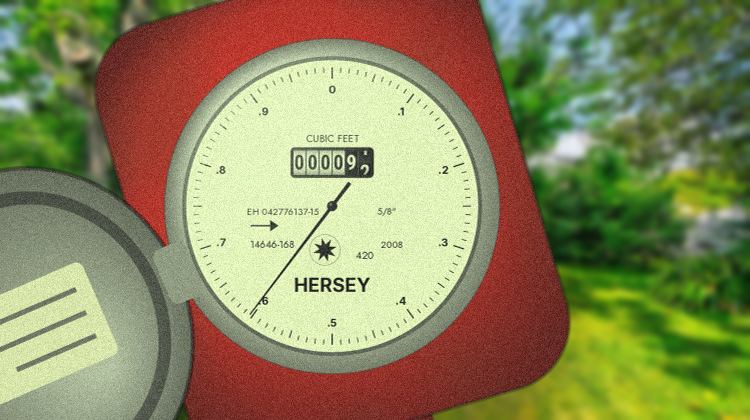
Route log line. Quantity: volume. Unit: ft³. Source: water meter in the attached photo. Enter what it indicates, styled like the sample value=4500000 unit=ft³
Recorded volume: value=91.60 unit=ft³
